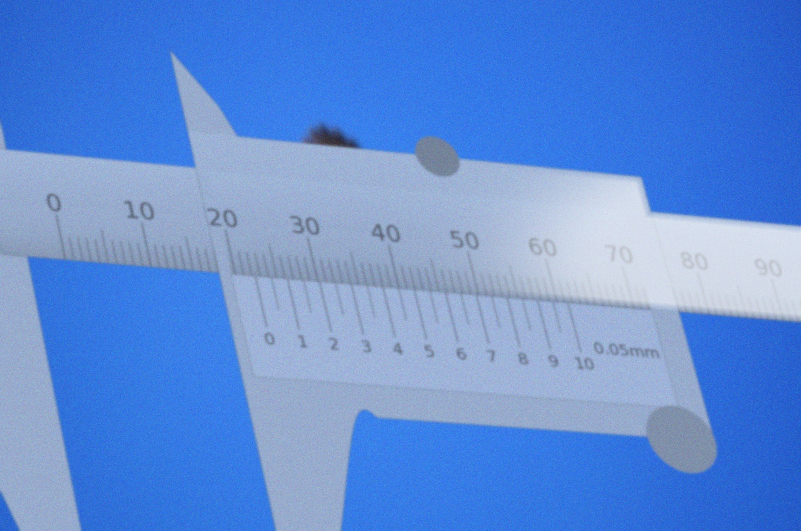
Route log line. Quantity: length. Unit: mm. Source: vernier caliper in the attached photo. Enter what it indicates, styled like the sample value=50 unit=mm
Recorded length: value=22.4 unit=mm
